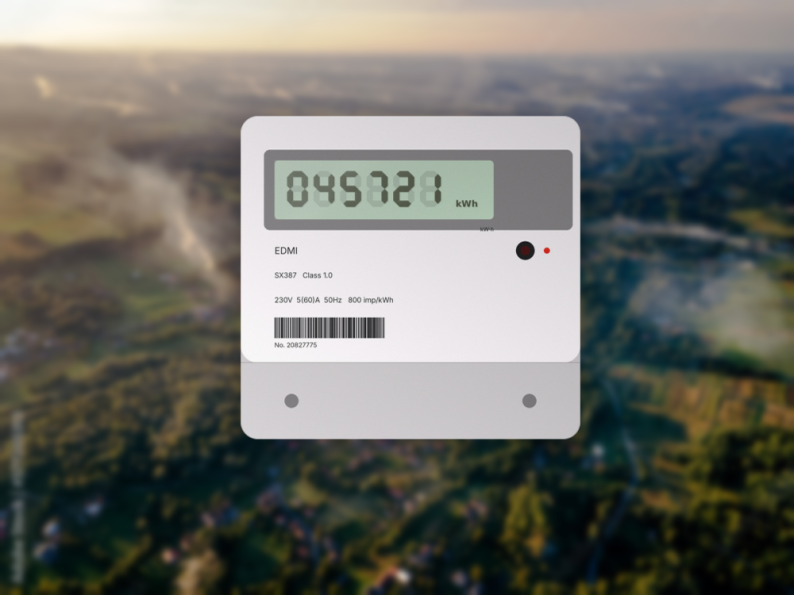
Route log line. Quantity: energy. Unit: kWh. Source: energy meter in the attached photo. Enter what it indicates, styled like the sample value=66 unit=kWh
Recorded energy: value=45721 unit=kWh
